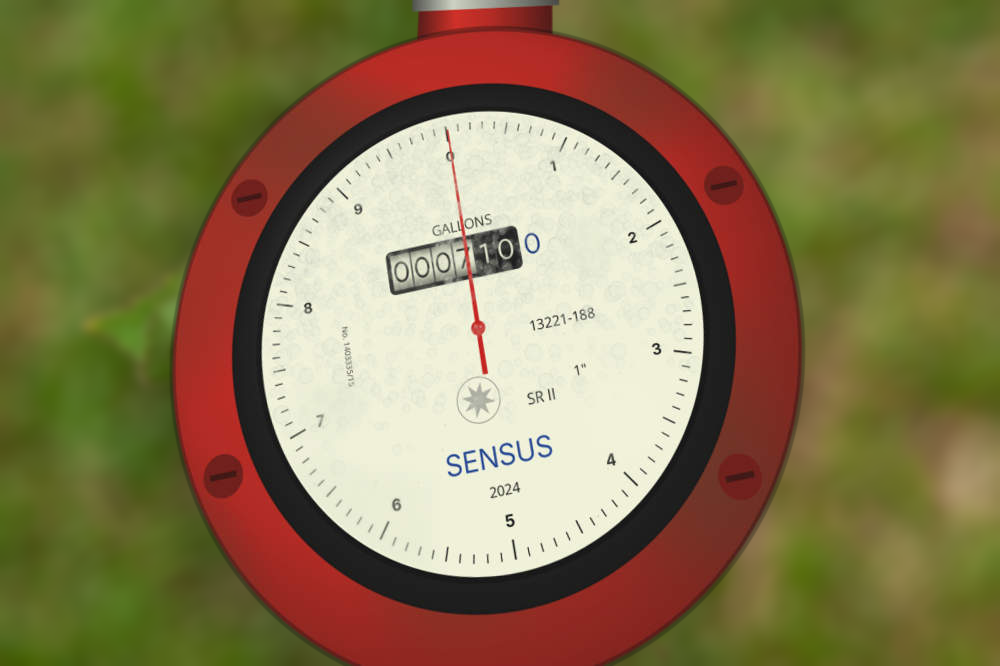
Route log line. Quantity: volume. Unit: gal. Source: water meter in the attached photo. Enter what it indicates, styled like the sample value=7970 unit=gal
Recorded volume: value=7100.0 unit=gal
